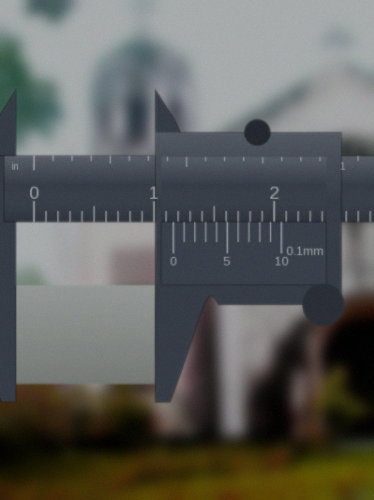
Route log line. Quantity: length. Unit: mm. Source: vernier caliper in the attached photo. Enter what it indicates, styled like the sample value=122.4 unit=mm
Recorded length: value=11.6 unit=mm
